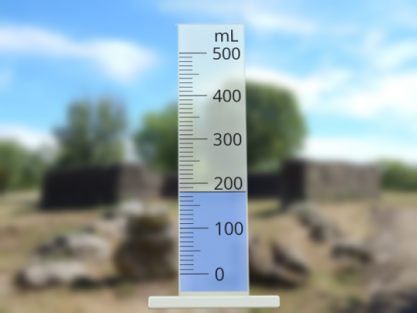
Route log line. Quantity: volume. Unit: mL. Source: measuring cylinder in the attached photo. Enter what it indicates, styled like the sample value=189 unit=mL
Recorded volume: value=180 unit=mL
